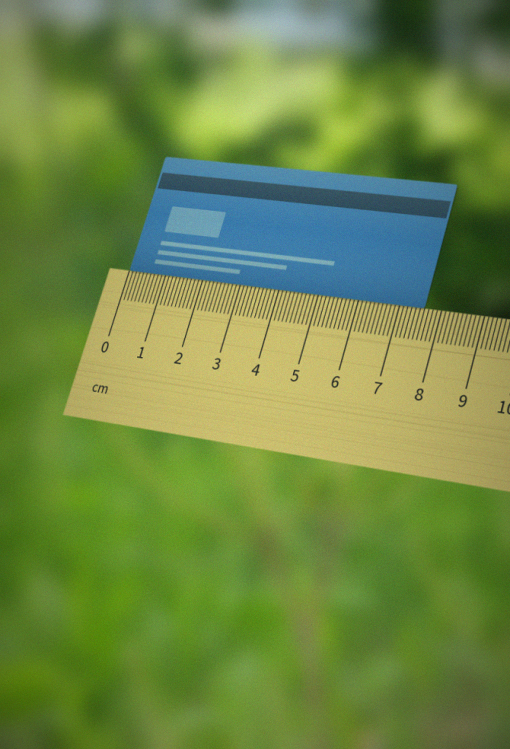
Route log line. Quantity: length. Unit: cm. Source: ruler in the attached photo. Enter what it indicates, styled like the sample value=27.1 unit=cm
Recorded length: value=7.6 unit=cm
